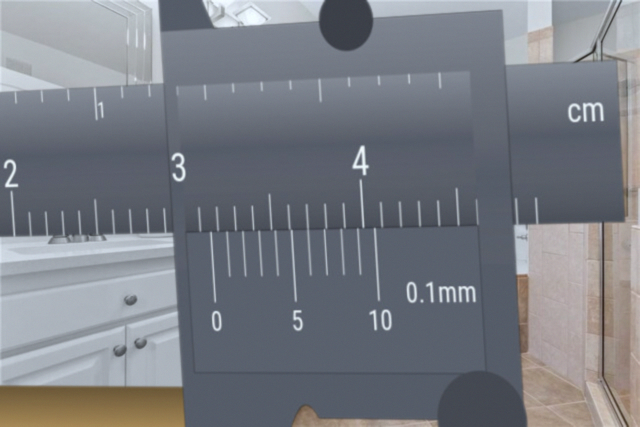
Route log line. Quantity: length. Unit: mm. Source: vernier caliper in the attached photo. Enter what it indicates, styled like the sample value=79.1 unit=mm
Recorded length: value=31.6 unit=mm
